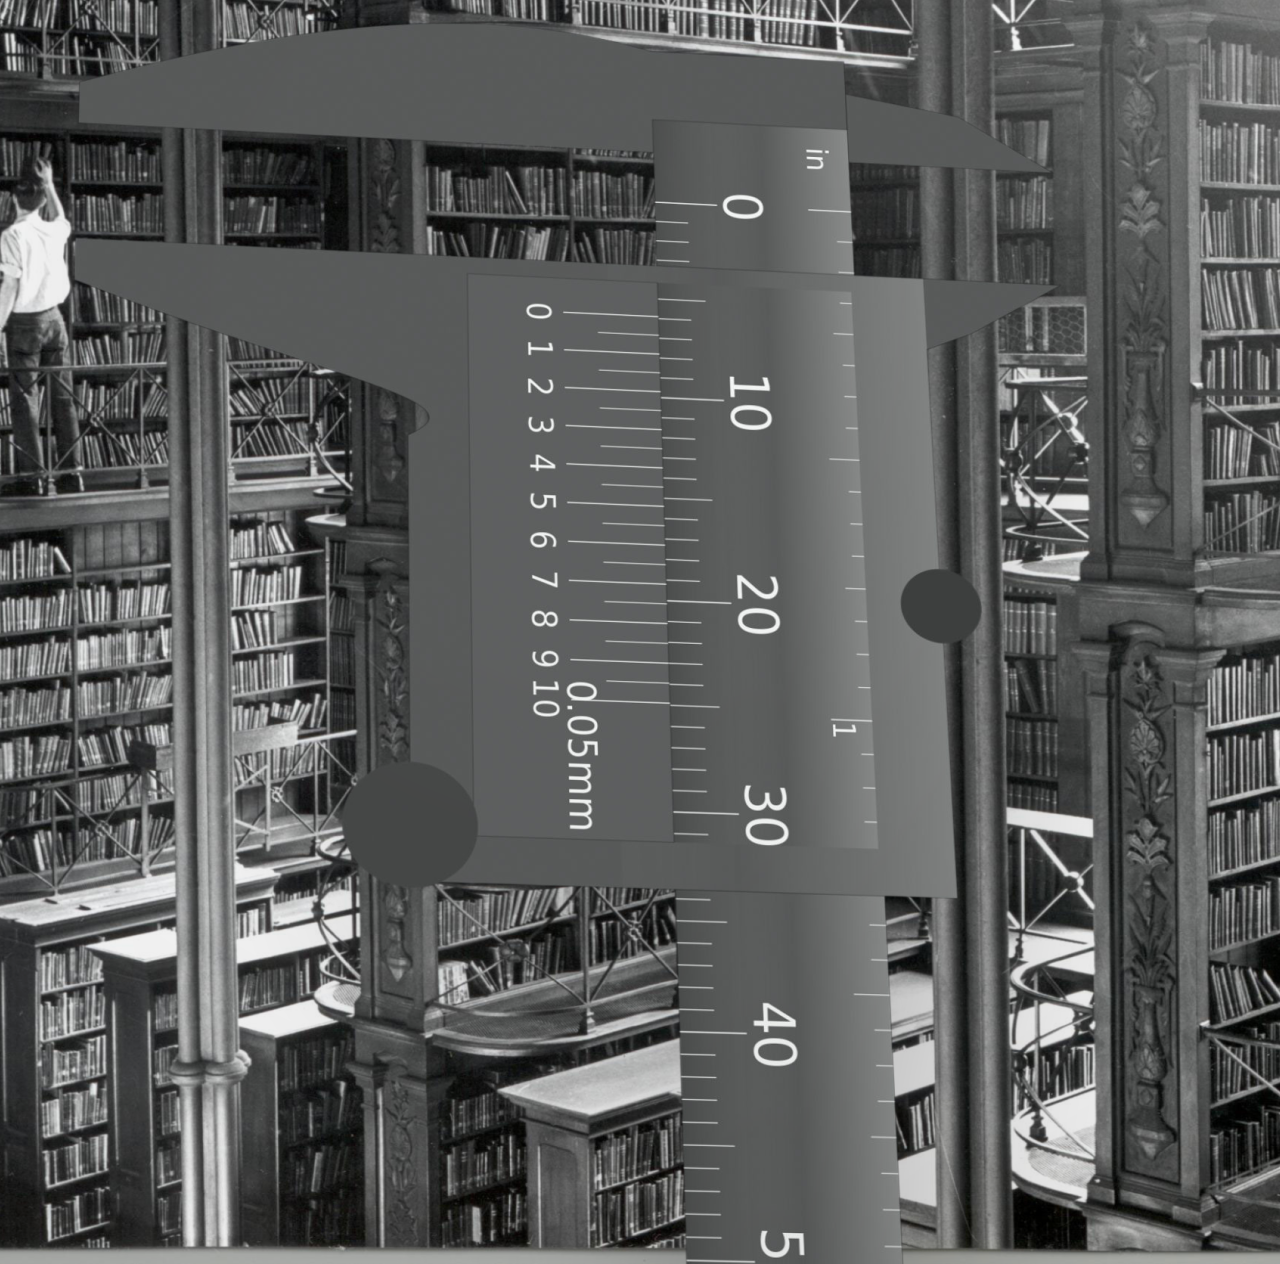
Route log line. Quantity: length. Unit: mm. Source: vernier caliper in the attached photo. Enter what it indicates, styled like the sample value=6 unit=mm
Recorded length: value=5.9 unit=mm
